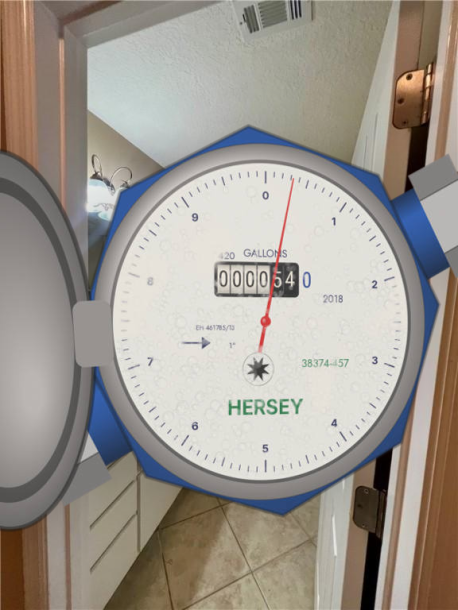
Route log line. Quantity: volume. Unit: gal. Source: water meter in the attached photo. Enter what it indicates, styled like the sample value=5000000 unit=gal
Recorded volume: value=540.3 unit=gal
